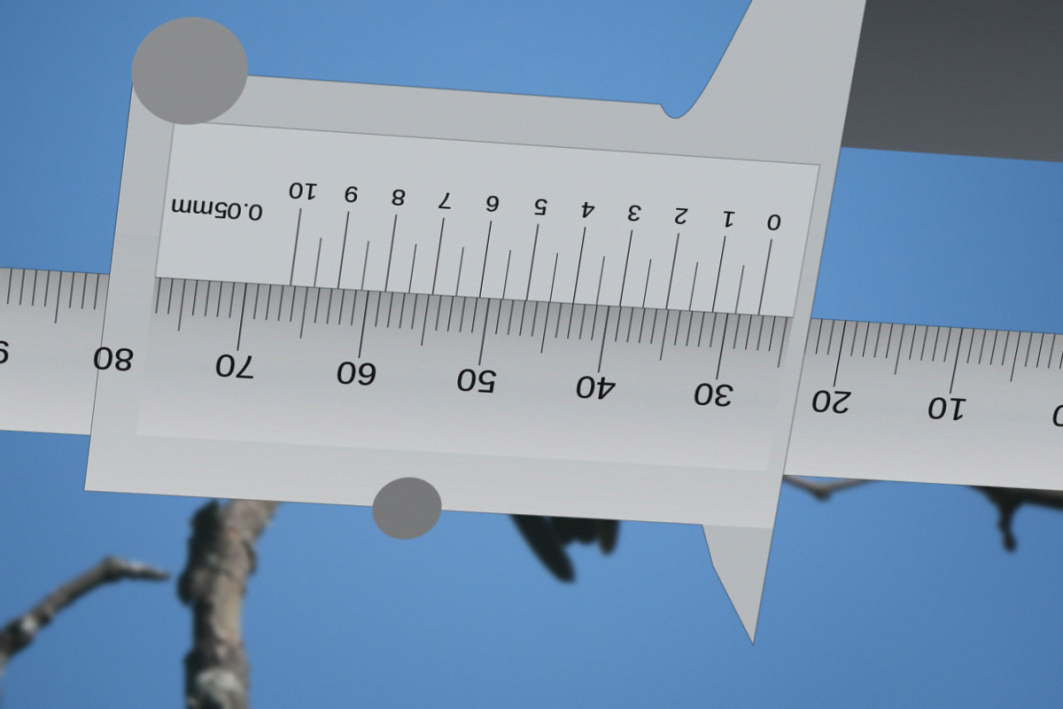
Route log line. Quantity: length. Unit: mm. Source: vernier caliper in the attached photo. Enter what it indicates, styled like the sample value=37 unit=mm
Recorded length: value=27.4 unit=mm
